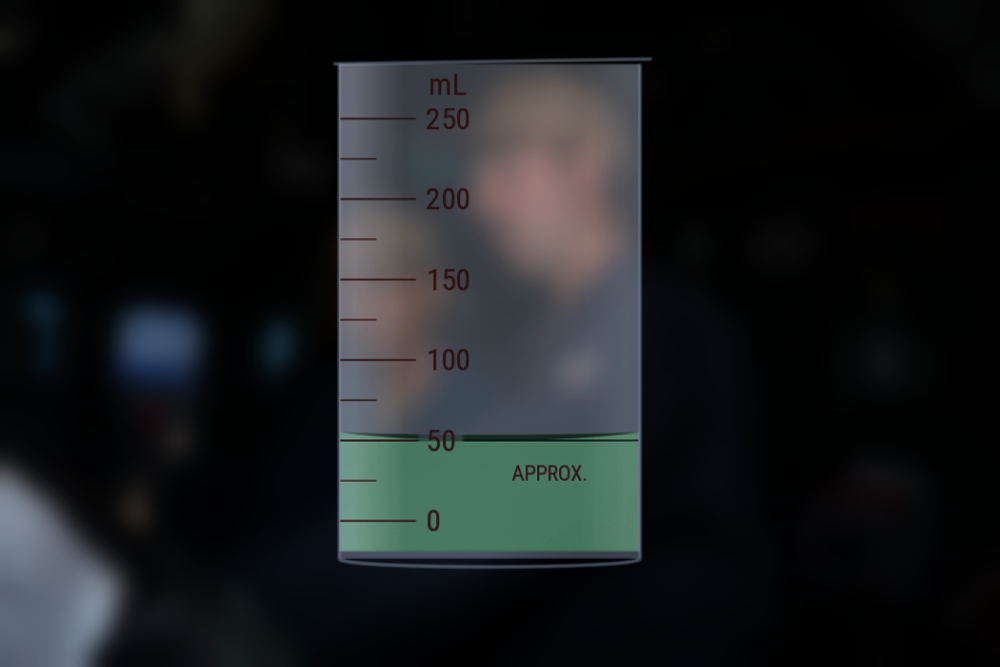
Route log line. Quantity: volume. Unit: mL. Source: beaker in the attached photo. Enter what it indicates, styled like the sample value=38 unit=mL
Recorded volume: value=50 unit=mL
